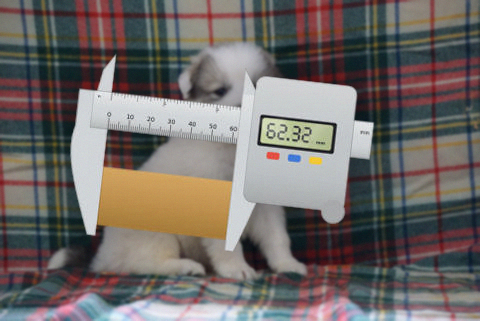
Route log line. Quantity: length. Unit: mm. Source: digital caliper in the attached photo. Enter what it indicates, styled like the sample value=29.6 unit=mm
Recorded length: value=62.32 unit=mm
